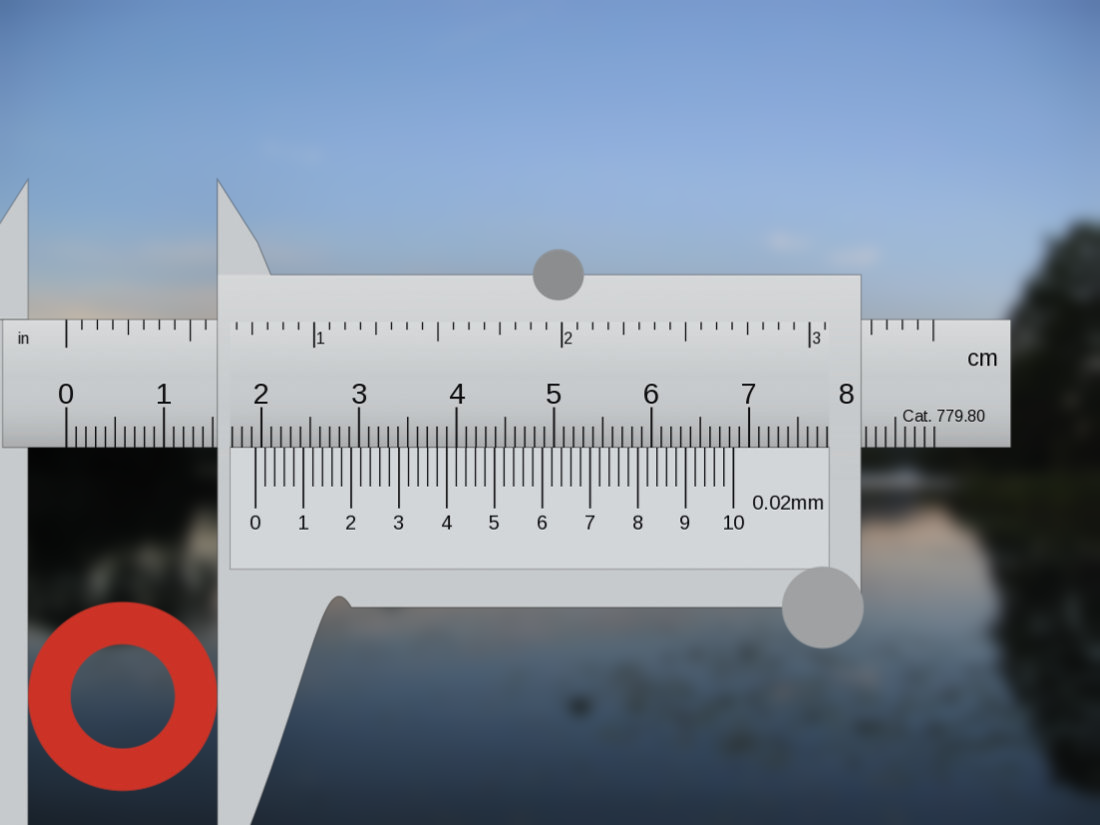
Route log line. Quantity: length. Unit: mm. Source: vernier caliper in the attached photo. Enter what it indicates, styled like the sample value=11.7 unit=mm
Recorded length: value=19.4 unit=mm
